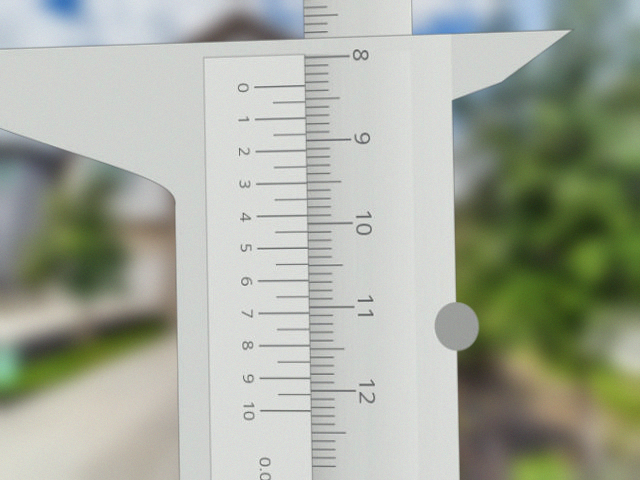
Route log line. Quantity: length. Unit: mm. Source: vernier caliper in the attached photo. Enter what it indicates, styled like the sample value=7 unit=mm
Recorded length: value=83.4 unit=mm
